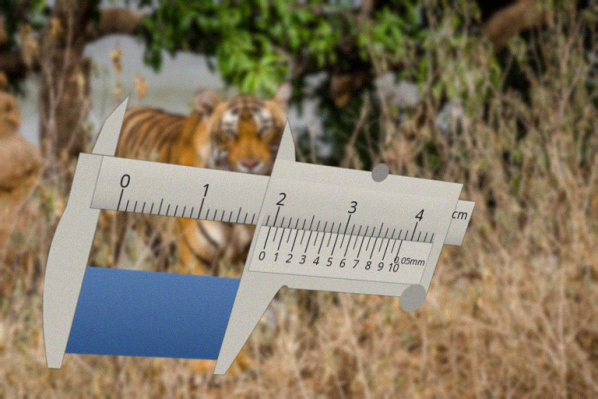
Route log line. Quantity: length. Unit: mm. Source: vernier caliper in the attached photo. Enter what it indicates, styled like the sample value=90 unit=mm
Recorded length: value=19.6 unit=mm
